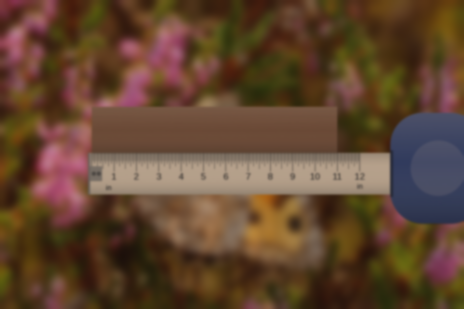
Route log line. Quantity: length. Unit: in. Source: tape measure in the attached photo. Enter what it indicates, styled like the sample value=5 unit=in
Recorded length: value=11 unit=in
